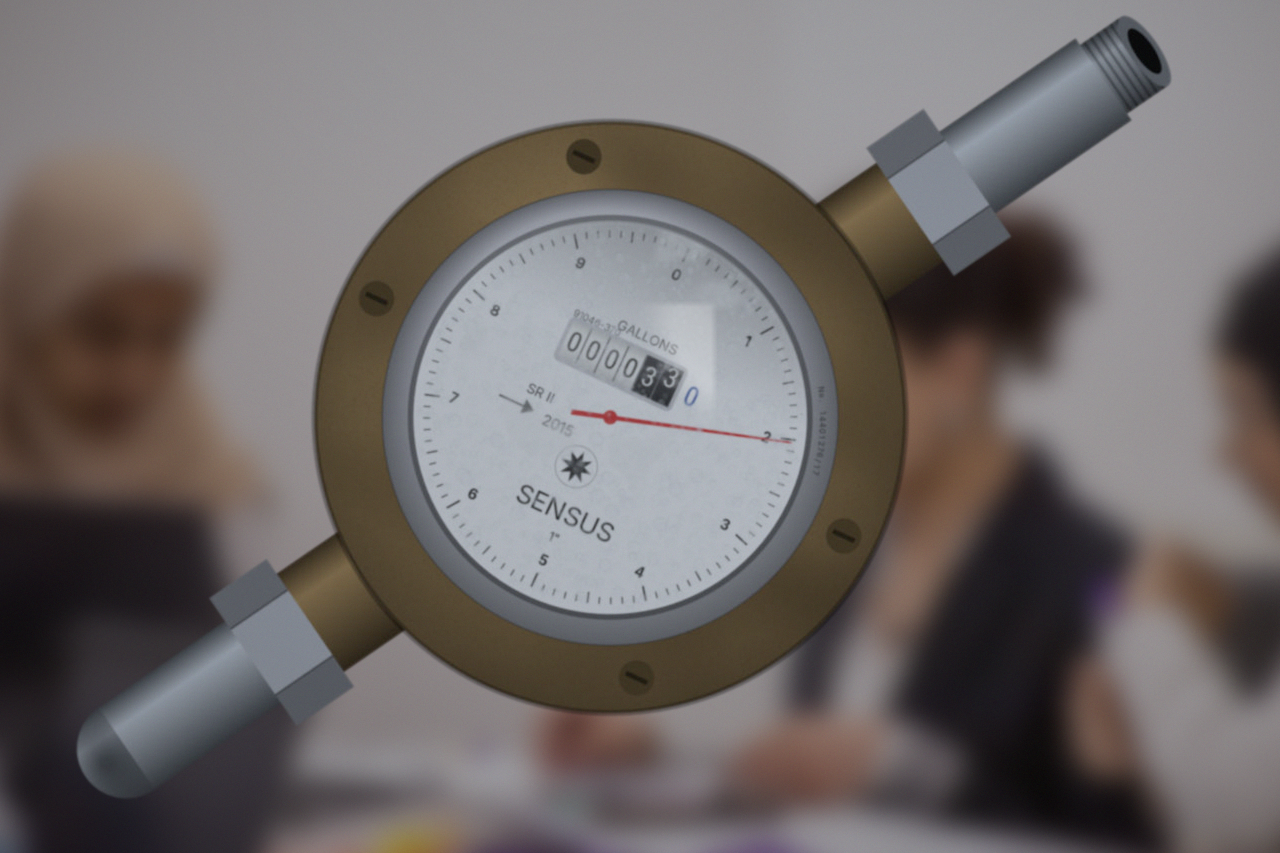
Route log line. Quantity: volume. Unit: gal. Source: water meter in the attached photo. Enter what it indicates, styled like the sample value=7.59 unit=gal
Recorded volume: value=332.0 unit=gal
